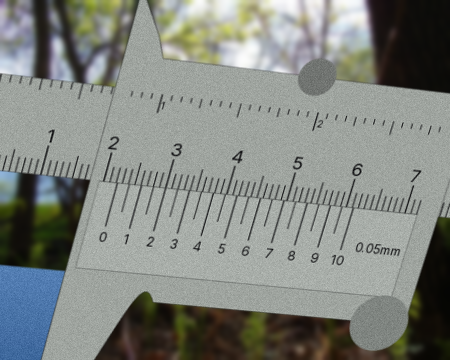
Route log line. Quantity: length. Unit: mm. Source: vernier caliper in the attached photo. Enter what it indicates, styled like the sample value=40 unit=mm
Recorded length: value=22.2 unit=mm
